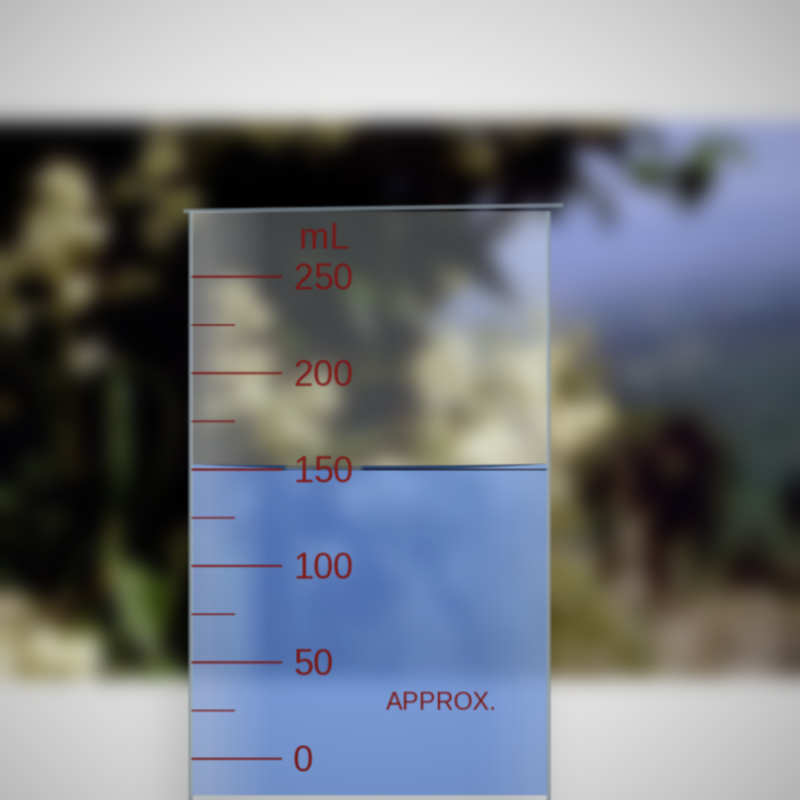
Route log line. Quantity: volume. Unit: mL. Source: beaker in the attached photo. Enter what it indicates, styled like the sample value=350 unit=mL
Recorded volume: value=150 unit=mL
